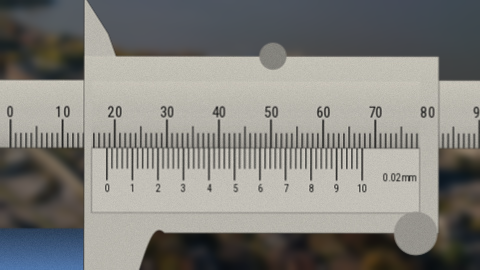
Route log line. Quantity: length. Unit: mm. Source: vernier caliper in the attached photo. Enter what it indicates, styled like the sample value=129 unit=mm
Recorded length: value=18.5 unit=mm
